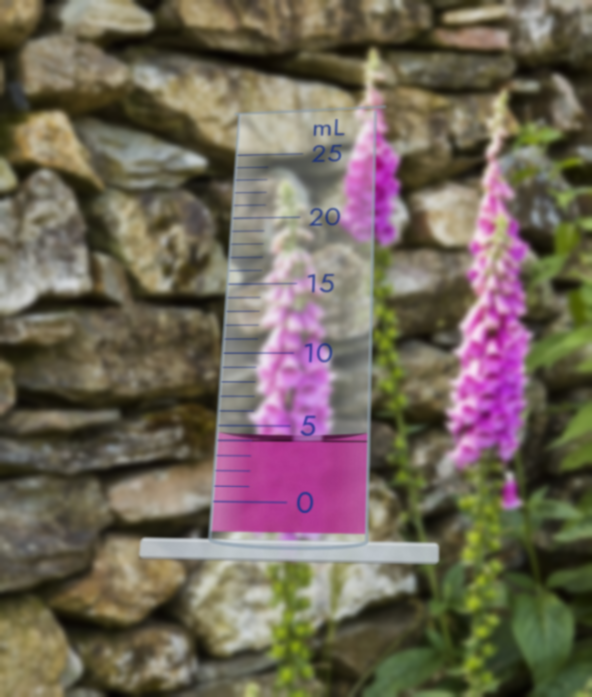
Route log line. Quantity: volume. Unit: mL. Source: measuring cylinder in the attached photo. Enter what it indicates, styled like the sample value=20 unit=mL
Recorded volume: value=4 unit=mL
